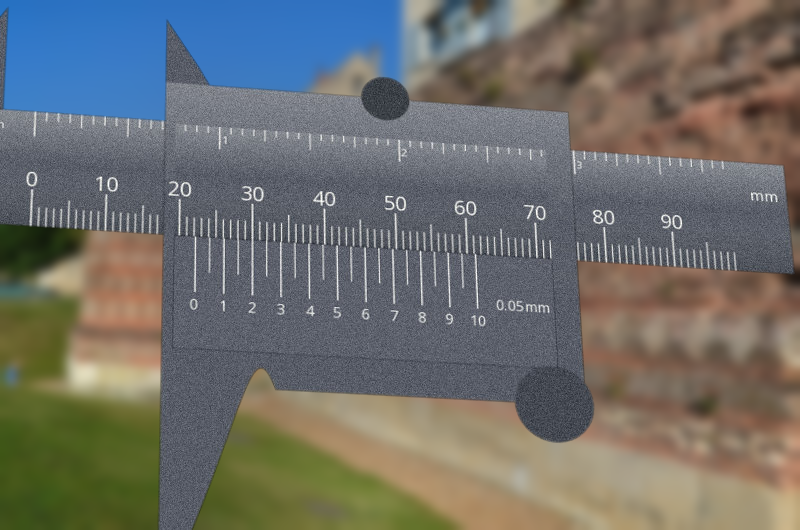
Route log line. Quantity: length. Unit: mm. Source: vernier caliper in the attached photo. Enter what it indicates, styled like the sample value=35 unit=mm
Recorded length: value=22.2 unit=mm
